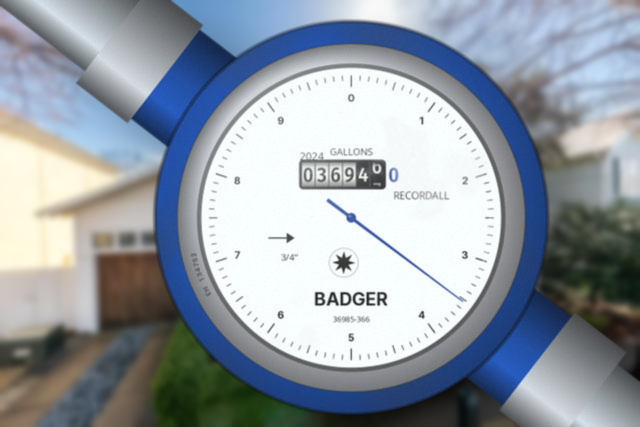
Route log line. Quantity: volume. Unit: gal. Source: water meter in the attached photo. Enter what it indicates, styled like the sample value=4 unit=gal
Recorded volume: value=369463.5 unit=gal
